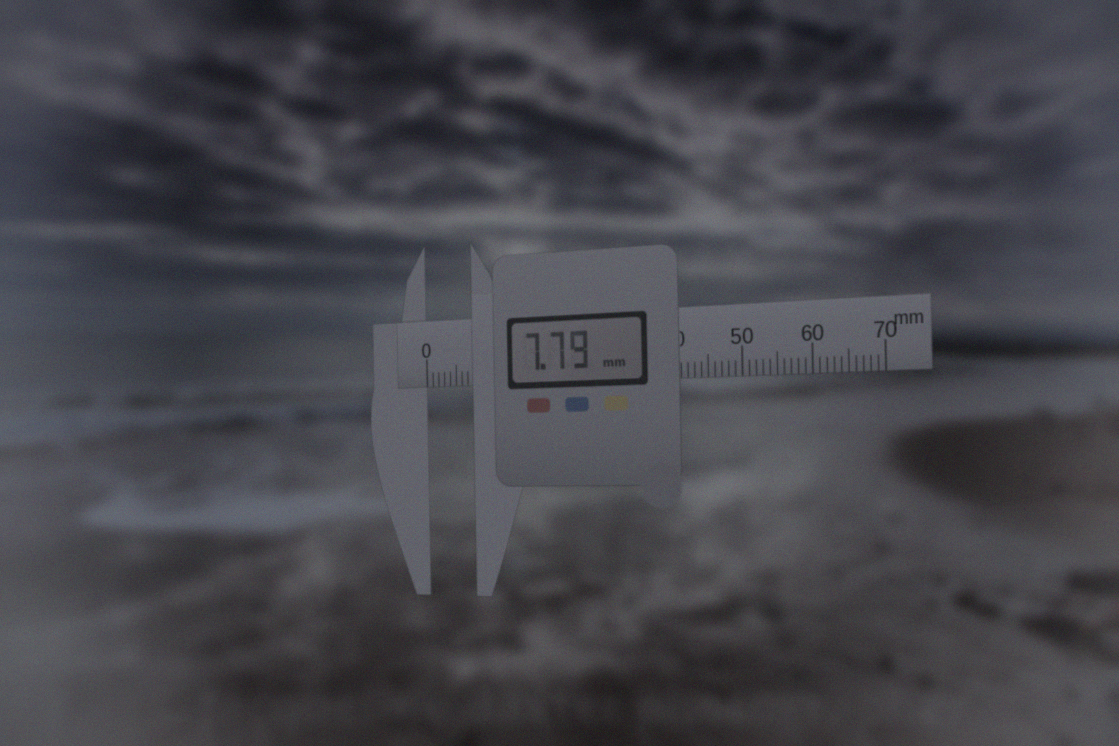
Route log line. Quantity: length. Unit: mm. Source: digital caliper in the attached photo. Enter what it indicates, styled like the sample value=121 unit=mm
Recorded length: value=7.79 unit=mm
